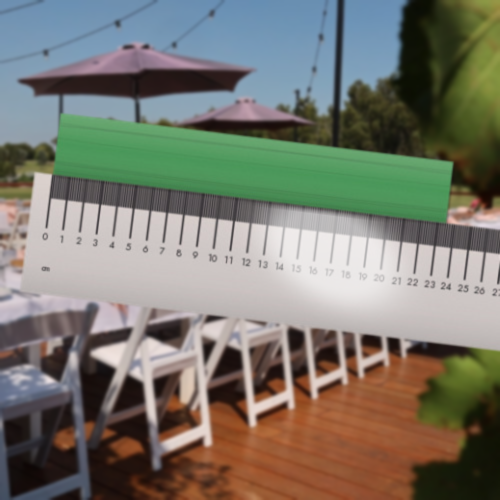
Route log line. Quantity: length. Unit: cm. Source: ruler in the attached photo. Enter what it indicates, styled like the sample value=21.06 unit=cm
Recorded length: value=23.5 unit=cm
